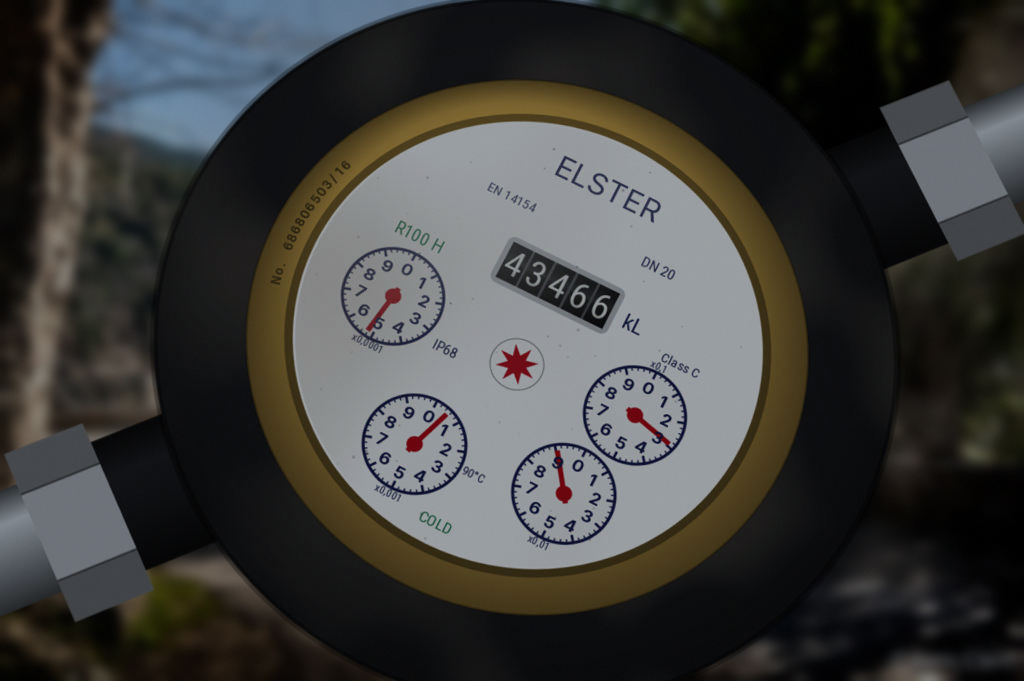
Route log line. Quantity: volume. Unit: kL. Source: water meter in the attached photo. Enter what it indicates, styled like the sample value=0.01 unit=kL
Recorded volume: value=43466.2905 unit=kL
